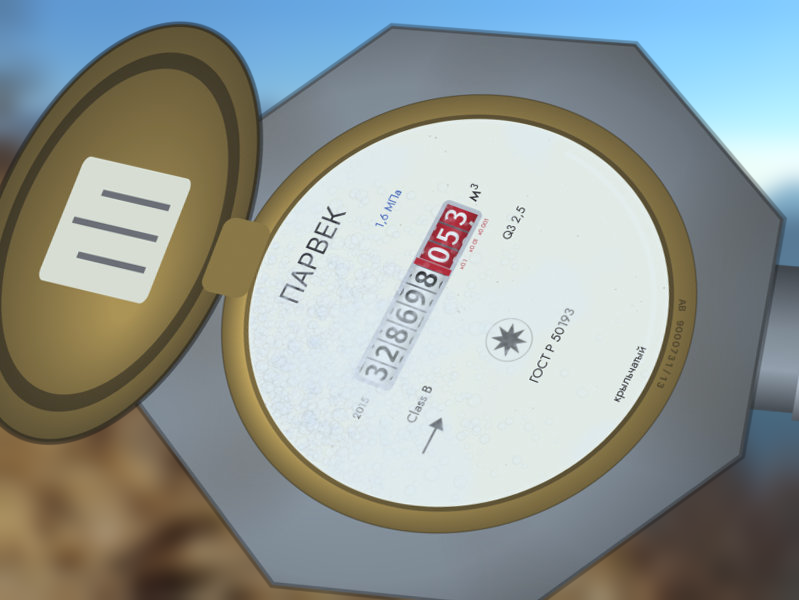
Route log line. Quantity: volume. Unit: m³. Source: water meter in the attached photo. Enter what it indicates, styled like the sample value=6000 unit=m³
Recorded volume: value=328698.053 unit=m³
